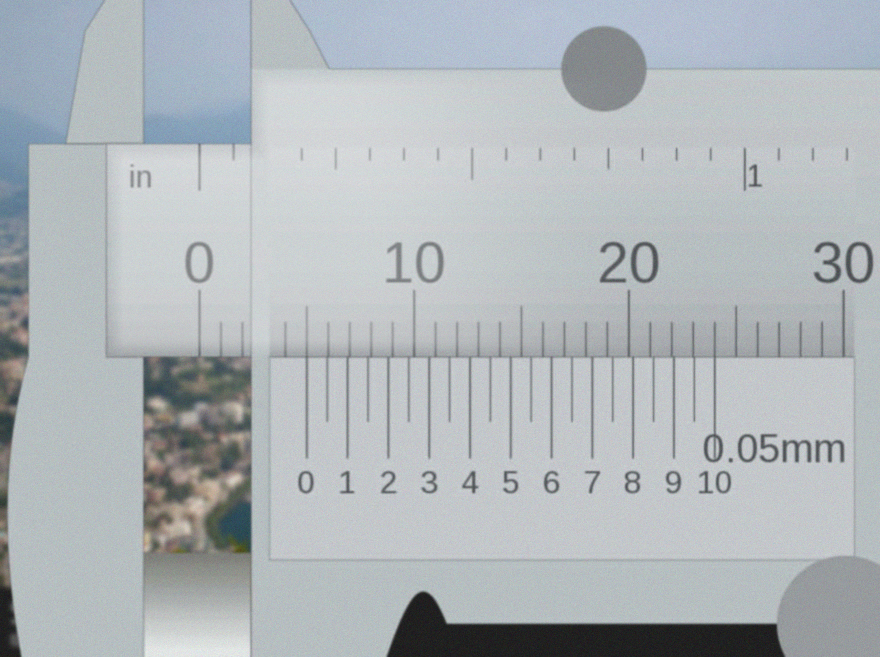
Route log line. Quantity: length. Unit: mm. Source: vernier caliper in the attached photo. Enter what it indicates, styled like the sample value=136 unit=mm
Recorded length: value=5.0 unit=mm
